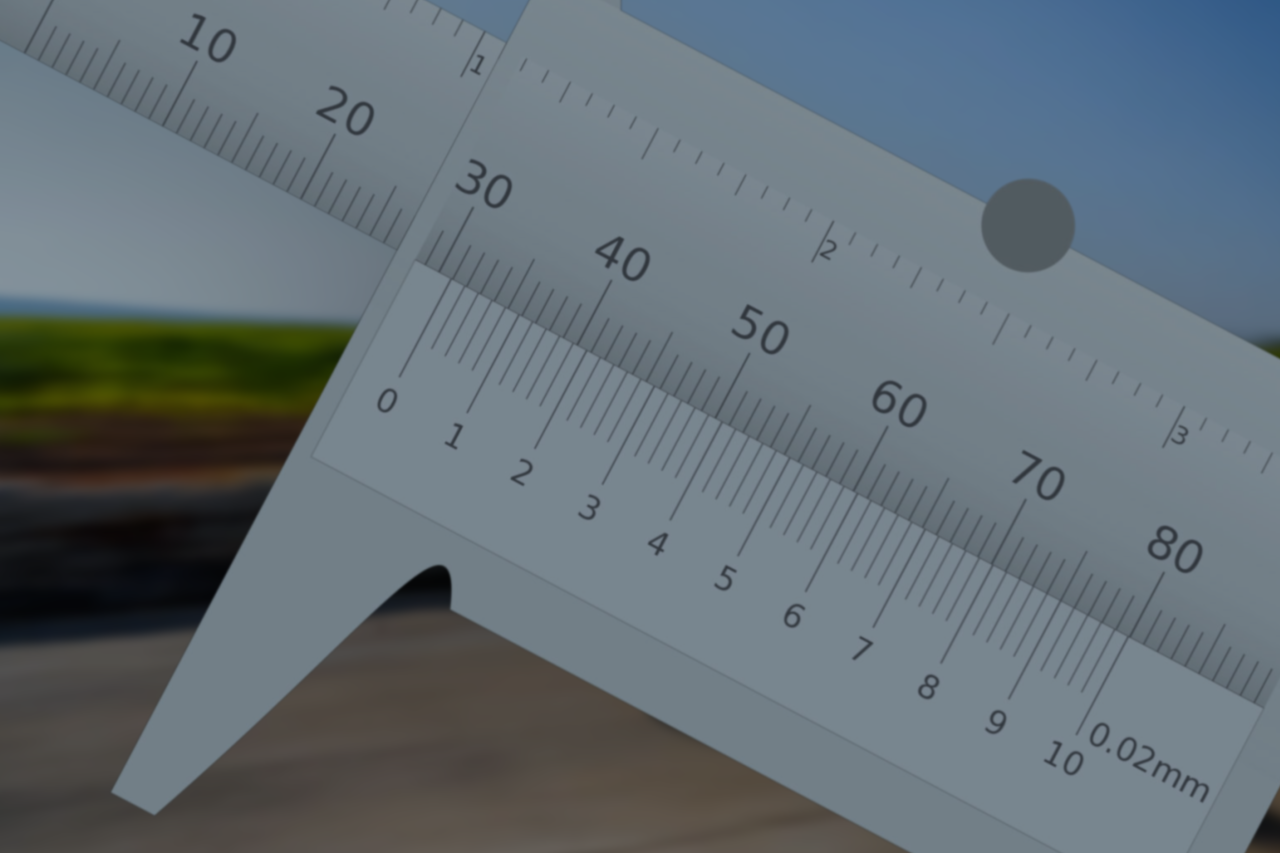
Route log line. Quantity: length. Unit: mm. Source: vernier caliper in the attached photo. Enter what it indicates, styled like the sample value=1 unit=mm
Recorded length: value=30.9 unit=mm
